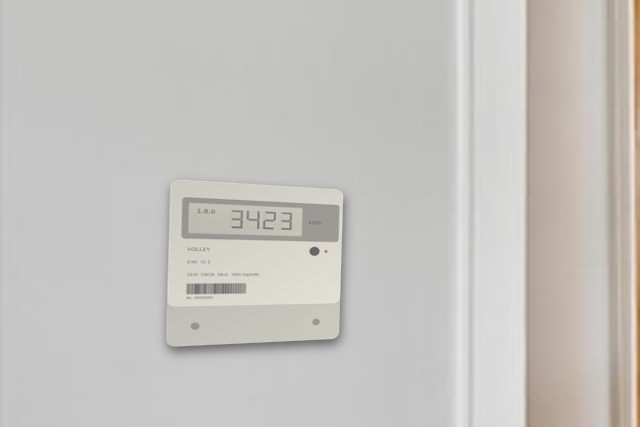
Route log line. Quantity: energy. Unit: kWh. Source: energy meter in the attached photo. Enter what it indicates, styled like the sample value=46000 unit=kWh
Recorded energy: value=3423 unit=kWh
